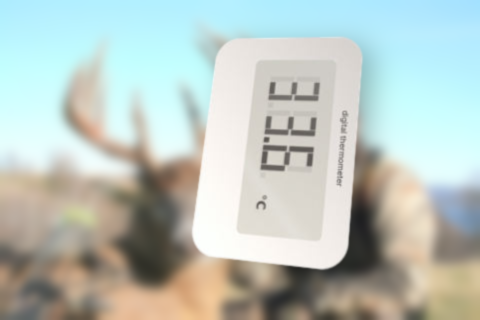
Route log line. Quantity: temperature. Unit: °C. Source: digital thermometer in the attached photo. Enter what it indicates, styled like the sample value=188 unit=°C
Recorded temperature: value=33.6 unit=°C
